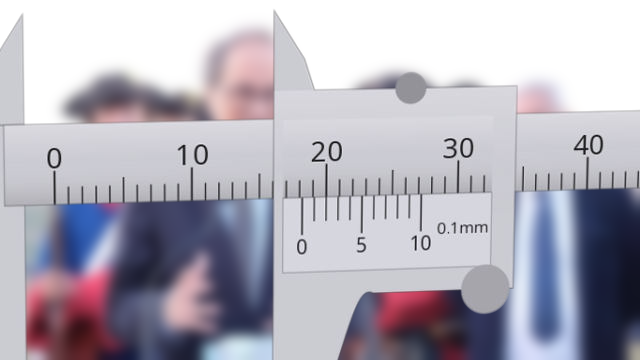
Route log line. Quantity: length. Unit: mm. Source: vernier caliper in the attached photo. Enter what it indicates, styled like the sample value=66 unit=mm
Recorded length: value=18.2 unit=mm
